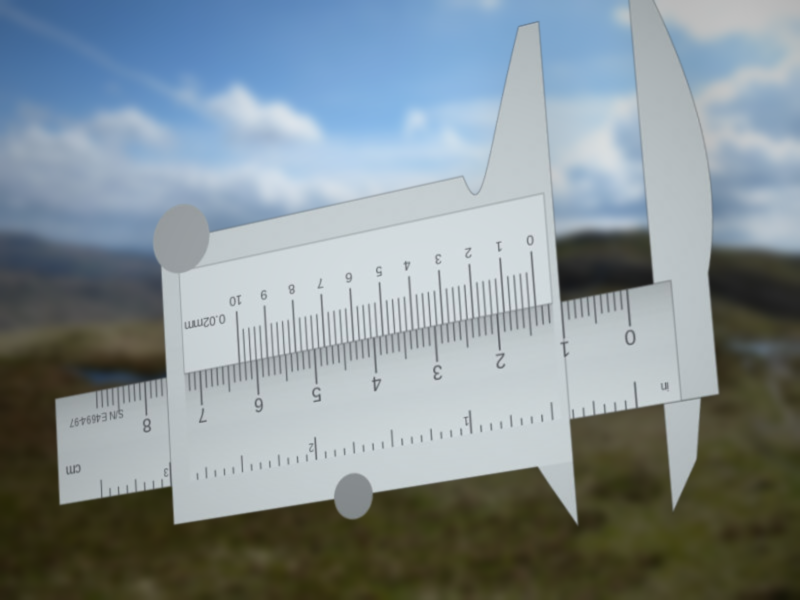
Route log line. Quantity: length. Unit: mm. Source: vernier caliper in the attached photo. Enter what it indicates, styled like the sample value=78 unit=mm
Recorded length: value=14.0 unit=mm
